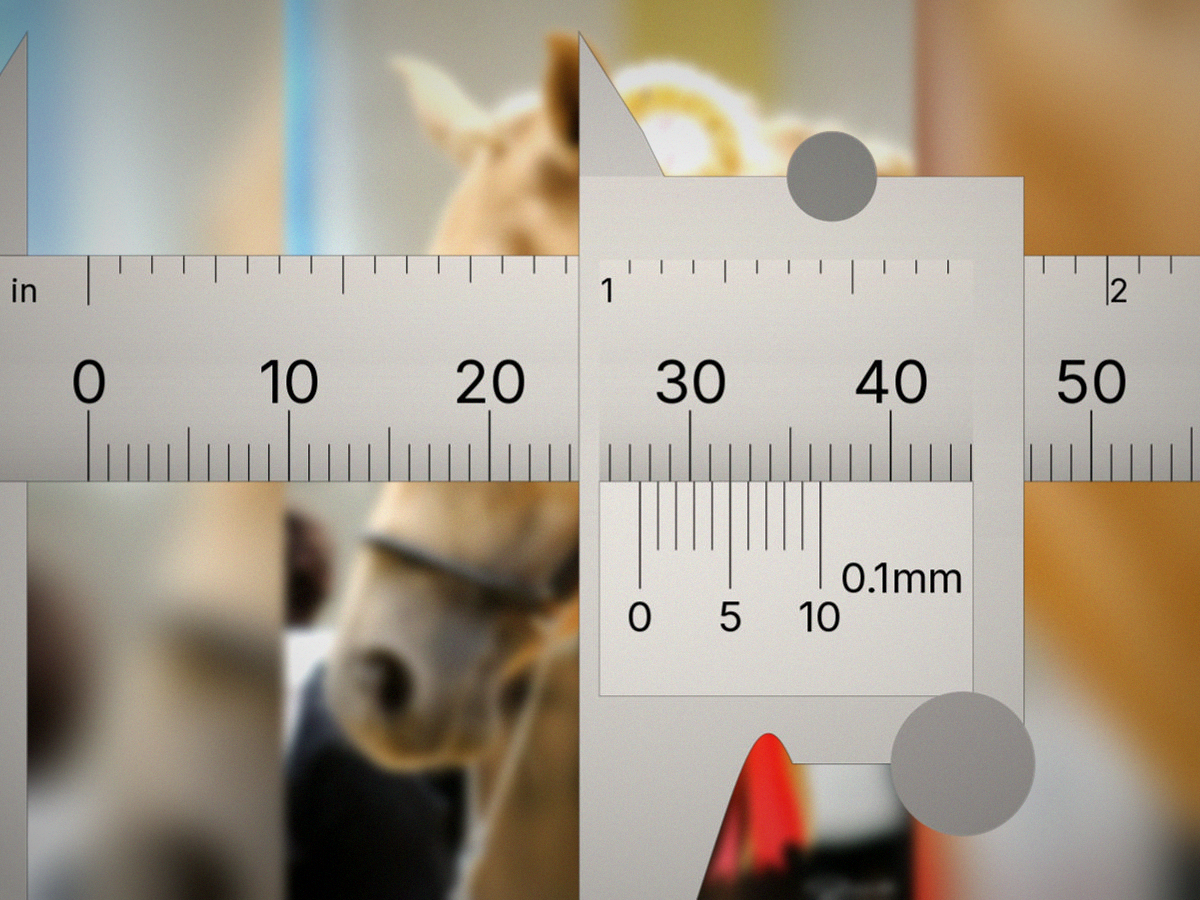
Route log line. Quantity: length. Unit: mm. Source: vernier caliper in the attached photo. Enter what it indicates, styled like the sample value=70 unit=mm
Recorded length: value=27.5 unit=mm
